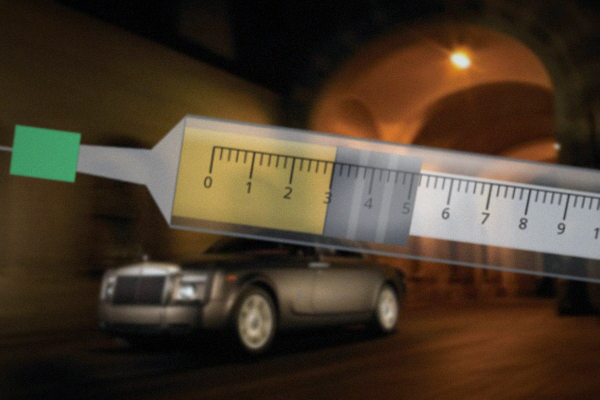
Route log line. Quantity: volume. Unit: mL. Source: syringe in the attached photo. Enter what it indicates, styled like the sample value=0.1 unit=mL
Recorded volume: value=3 unit=mL
